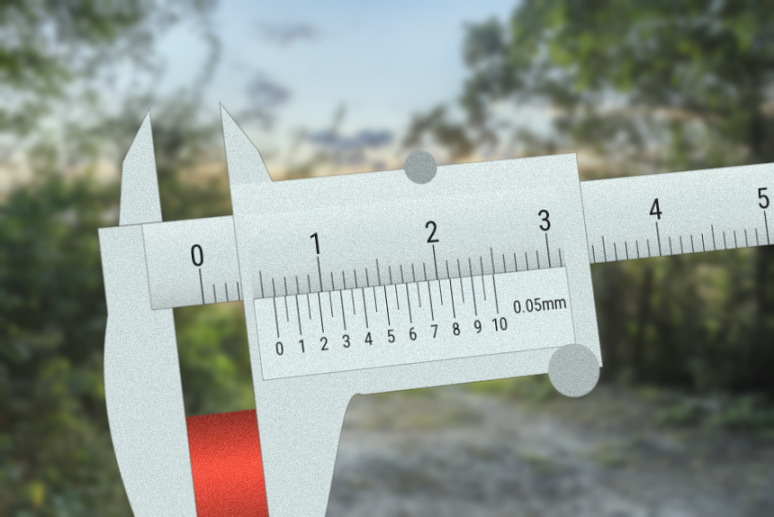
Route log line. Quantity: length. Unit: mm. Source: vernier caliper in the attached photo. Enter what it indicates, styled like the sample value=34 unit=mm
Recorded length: value=5.9 unit=mm
